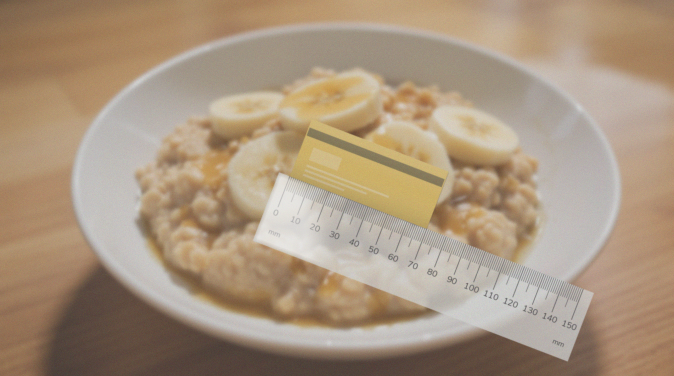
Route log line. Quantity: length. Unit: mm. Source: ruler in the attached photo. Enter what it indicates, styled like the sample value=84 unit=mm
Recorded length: value=70 unit=mm
